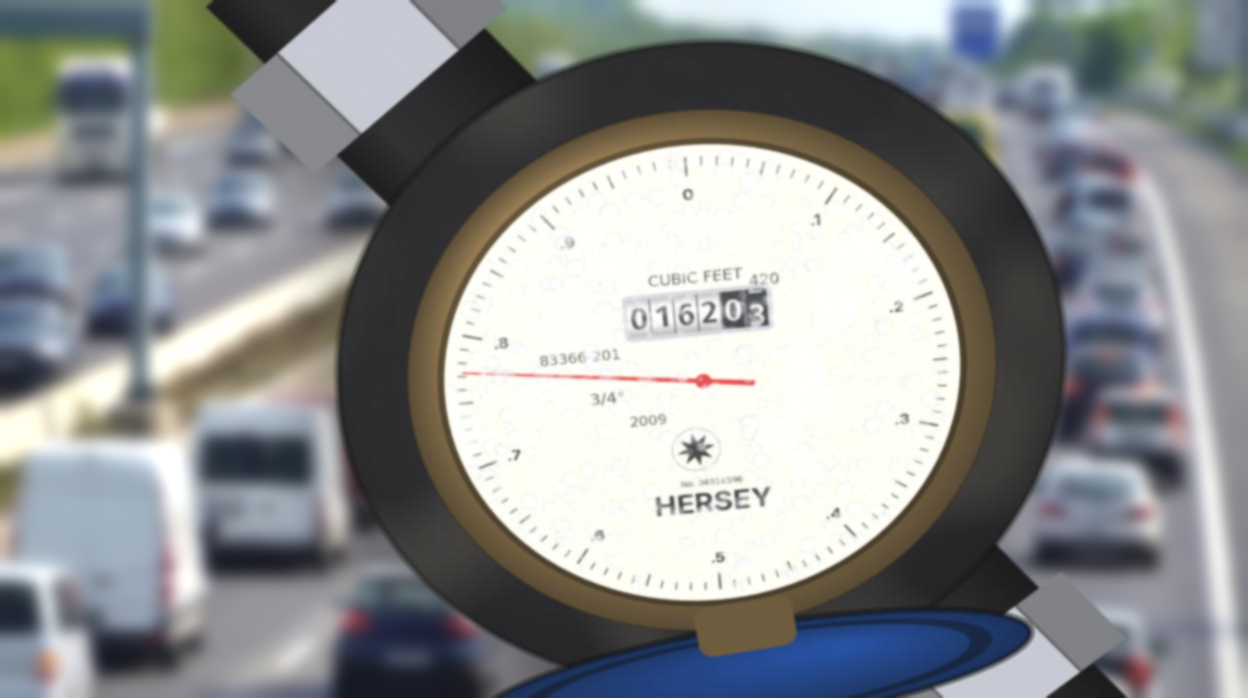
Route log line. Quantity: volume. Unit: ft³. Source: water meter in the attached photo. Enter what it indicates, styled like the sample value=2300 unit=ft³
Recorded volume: value=16202.77 unit=ft³
